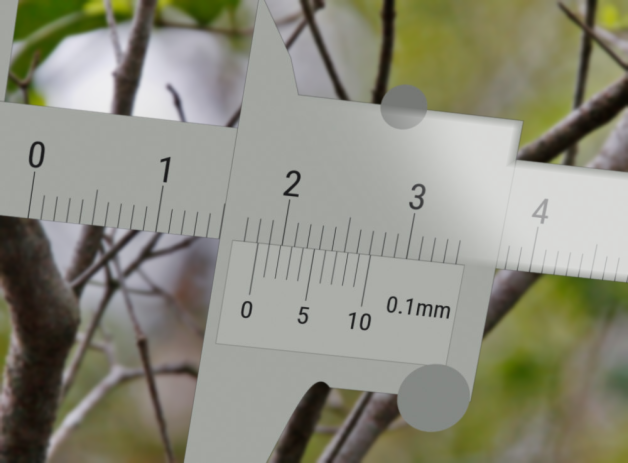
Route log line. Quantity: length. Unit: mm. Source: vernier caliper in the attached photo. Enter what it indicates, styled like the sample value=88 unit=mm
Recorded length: value=18.1 unit=mm
